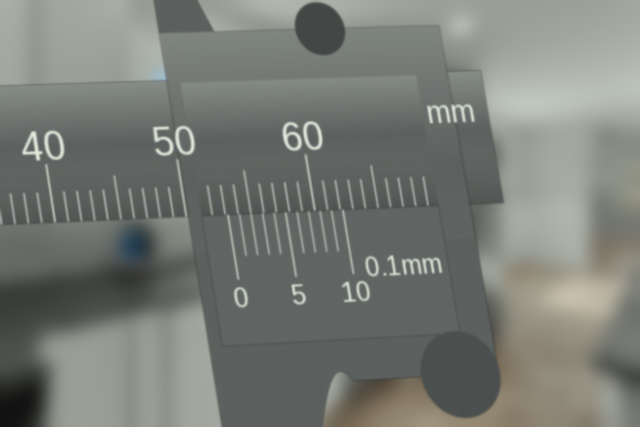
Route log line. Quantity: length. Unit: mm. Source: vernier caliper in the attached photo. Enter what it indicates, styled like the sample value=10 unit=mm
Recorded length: value=53.2 unit=mm
